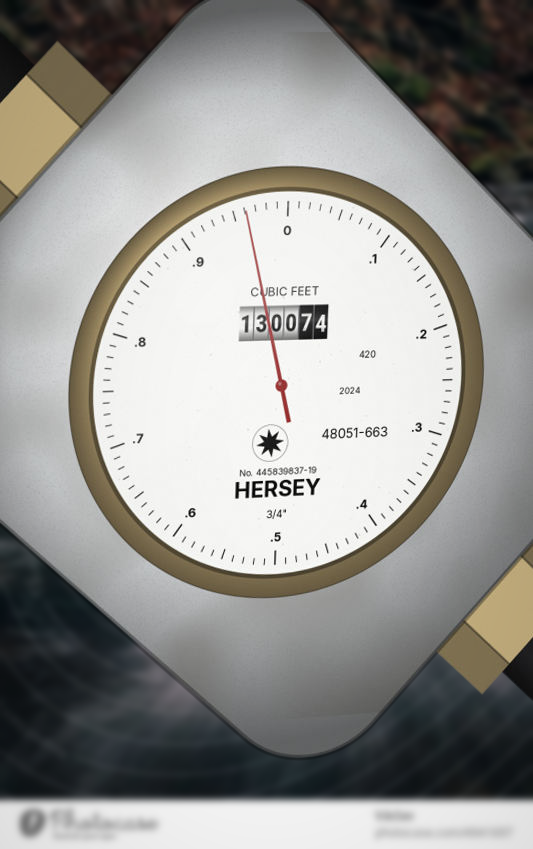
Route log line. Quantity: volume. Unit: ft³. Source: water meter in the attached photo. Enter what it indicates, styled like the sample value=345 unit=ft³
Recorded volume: value=130073.96 unit=ft³
